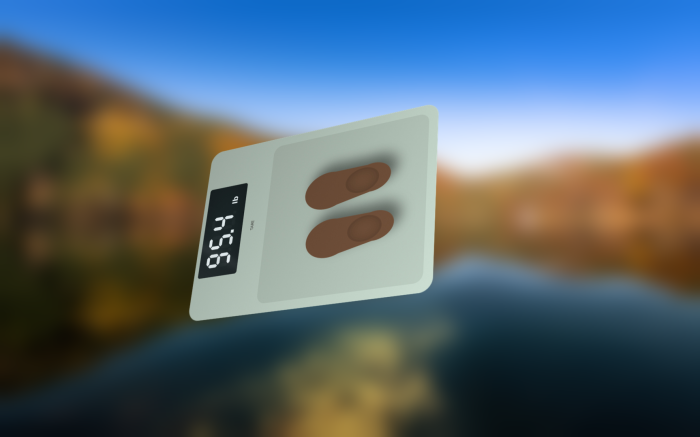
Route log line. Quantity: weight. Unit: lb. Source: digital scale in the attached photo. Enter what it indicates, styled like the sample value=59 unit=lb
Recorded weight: value=95.4 unit=lb
